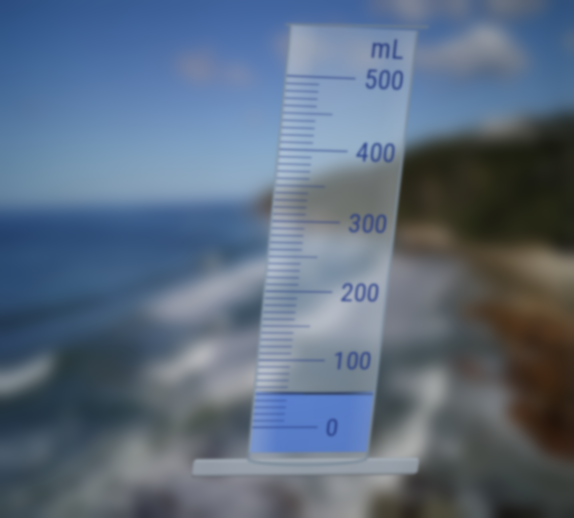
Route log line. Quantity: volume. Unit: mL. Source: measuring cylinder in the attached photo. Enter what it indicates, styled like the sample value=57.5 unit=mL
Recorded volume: value=50 unit=mL
